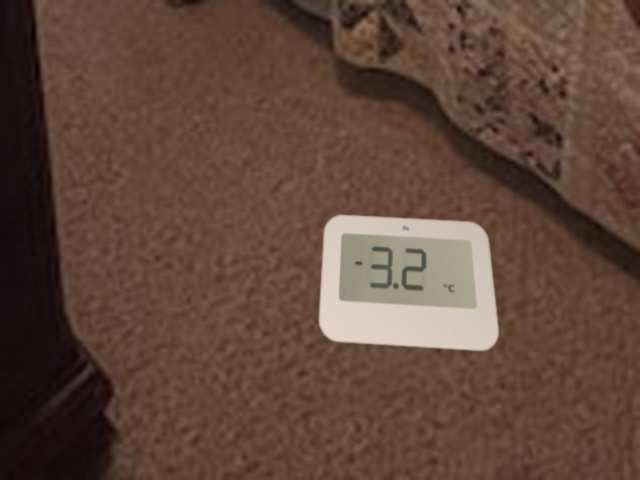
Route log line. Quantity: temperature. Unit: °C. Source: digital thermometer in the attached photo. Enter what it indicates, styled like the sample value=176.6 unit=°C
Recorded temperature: value=-3.2 unit=°C
